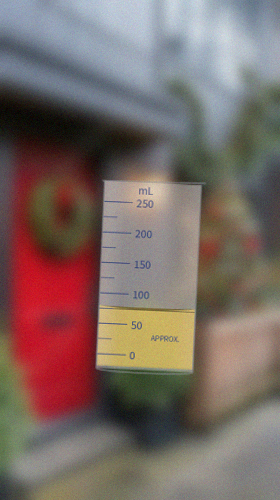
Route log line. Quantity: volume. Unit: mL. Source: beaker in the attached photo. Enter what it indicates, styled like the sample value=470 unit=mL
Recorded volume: value=75 unit=mL
